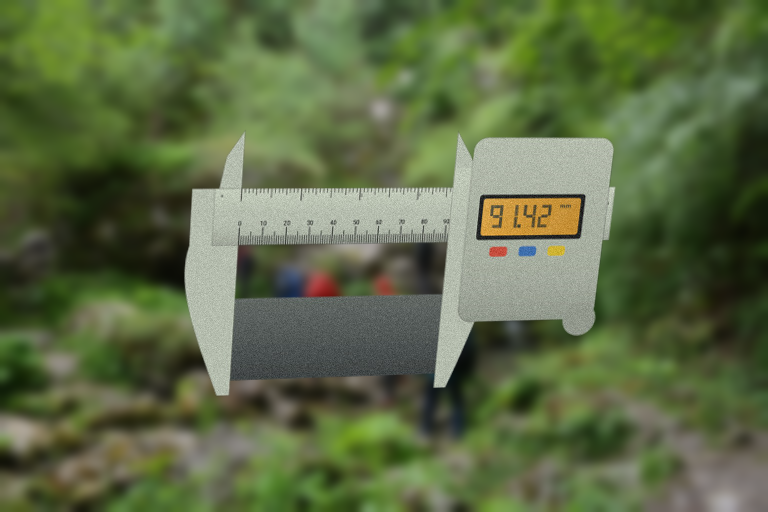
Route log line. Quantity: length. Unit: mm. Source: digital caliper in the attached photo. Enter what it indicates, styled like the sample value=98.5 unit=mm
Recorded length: value=91.42 unit=mm
